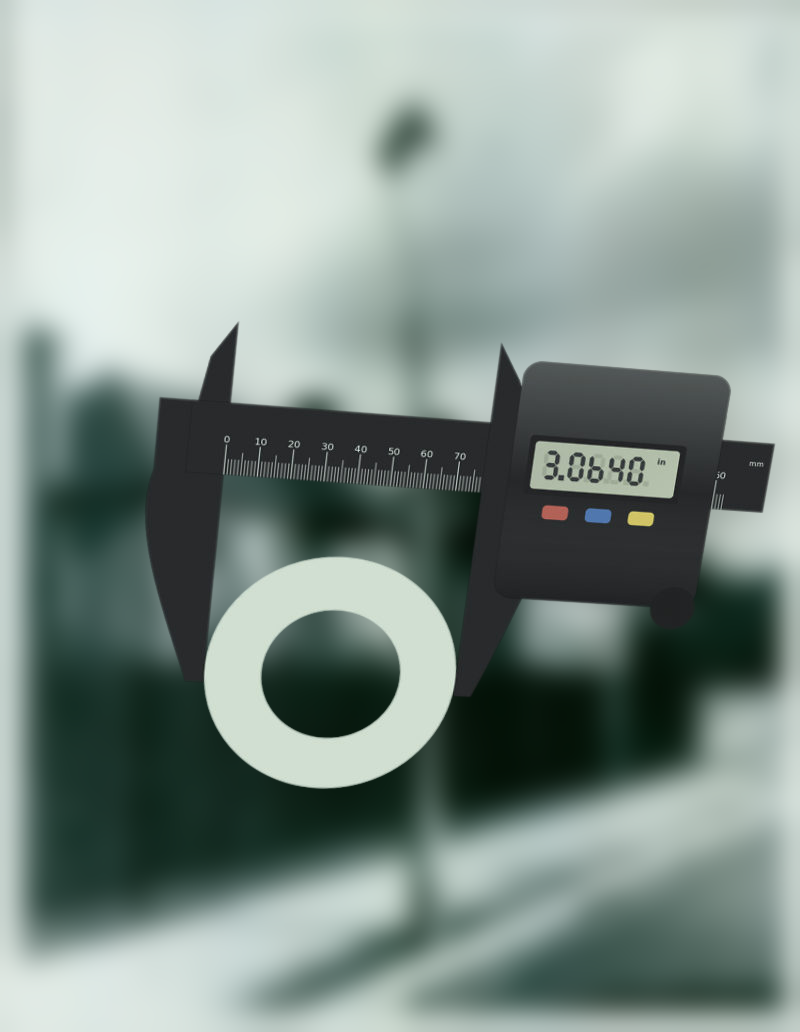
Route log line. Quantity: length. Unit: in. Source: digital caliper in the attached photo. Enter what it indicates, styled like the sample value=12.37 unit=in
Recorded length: value=3.0640 unit=in
